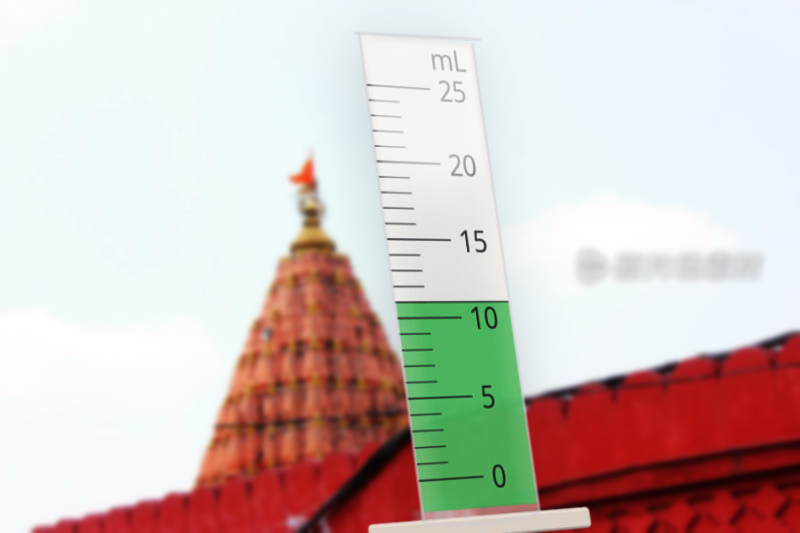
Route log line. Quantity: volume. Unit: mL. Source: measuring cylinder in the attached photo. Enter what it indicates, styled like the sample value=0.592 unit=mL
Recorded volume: value=11 unit=mL
